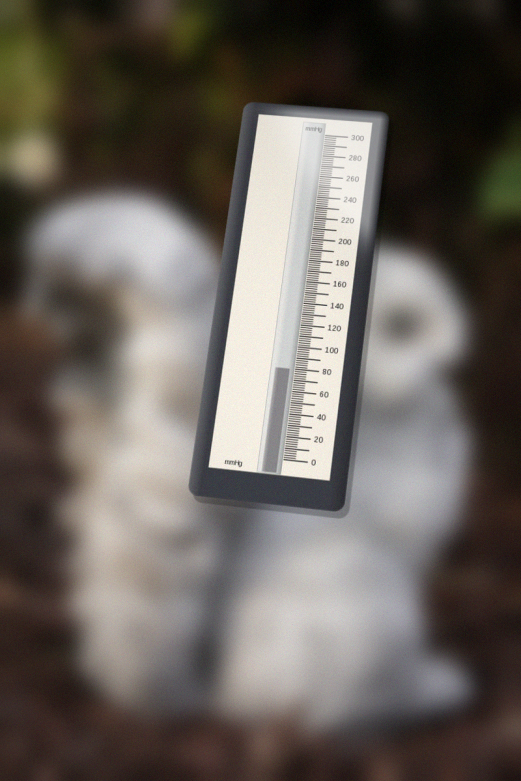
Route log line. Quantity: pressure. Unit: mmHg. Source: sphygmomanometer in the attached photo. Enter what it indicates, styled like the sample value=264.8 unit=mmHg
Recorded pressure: value=80 unit=mmHg
